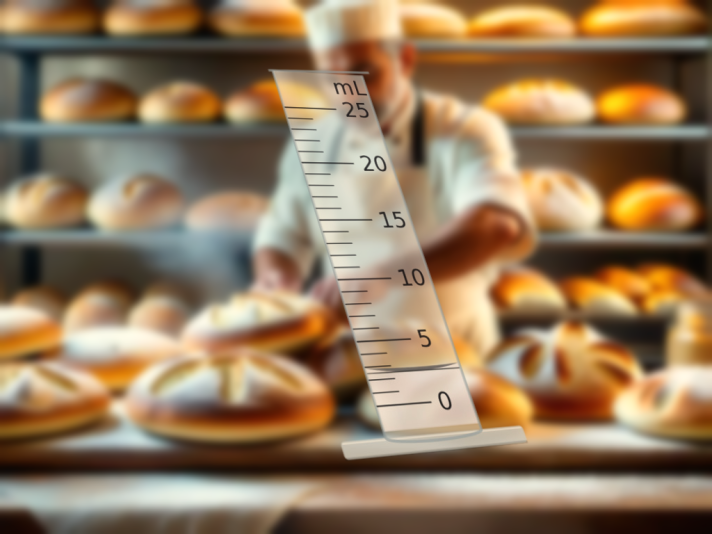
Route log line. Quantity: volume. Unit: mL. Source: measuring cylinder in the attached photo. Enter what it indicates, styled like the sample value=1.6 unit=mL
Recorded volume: value=2.5 unit=mL
